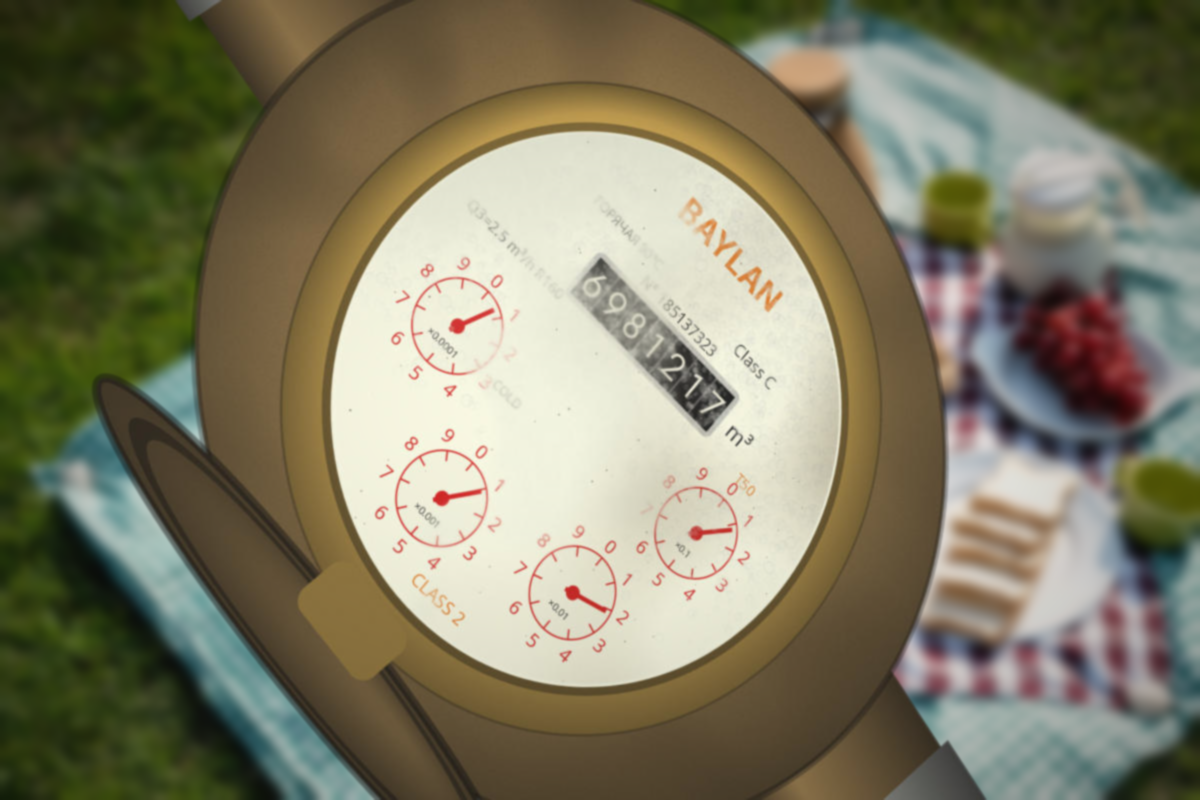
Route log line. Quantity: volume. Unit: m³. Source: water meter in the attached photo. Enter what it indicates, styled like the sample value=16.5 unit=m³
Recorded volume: value=6981217.1210 unit=m³
